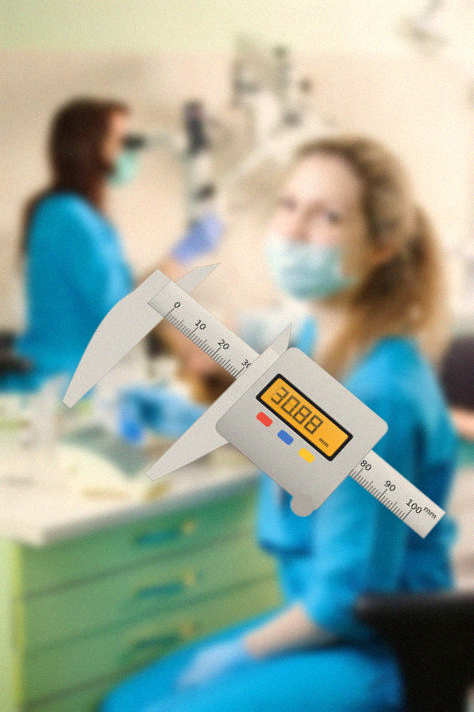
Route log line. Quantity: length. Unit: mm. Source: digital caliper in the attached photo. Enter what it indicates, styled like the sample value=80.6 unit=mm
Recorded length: value=30.88 unit=mm
